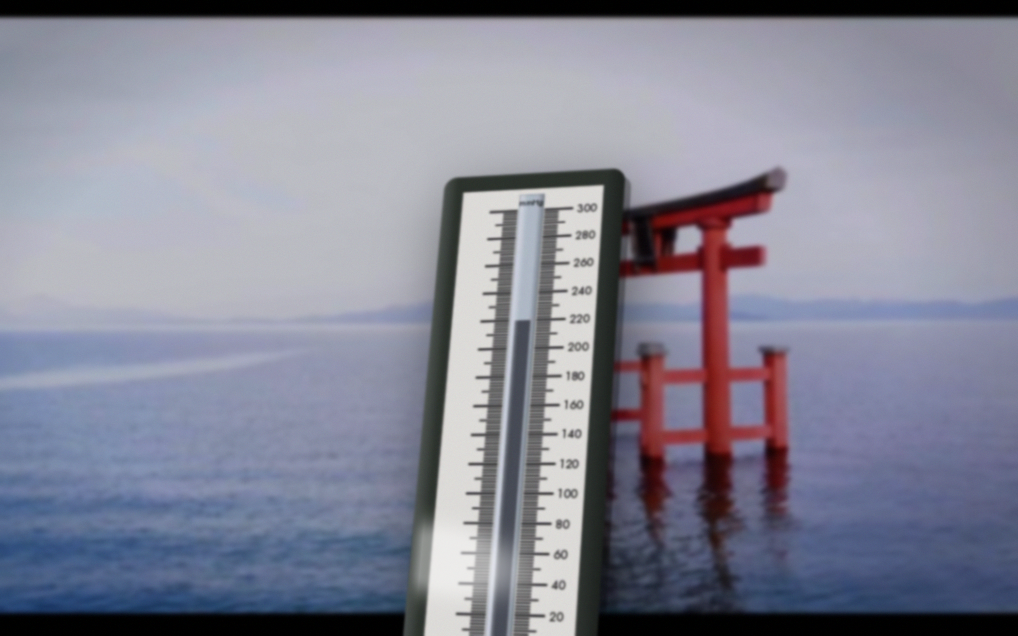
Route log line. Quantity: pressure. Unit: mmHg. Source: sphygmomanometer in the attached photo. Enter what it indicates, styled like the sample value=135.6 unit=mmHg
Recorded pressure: value=220 unit=mmHg
